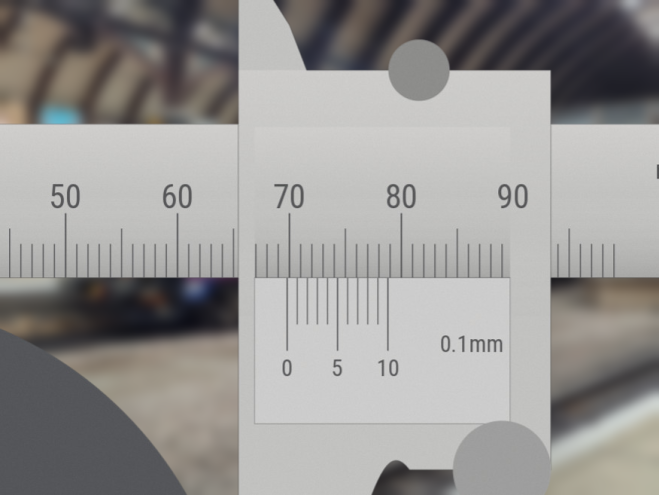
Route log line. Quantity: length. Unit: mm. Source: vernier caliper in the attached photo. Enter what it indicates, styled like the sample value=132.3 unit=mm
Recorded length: value=69.8 unit=mm
